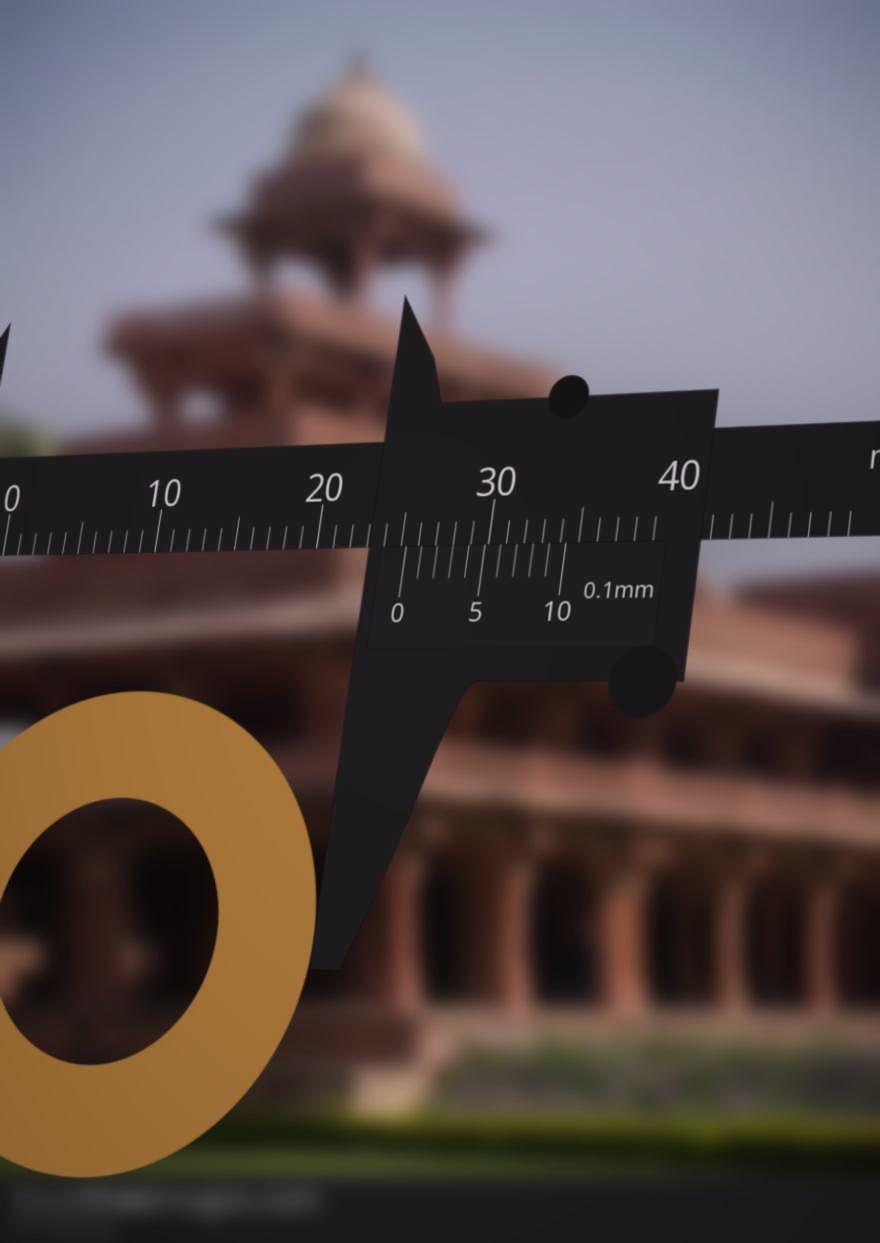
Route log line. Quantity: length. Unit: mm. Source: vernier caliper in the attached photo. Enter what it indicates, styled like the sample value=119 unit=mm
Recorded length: value=25.3 unit=mm
